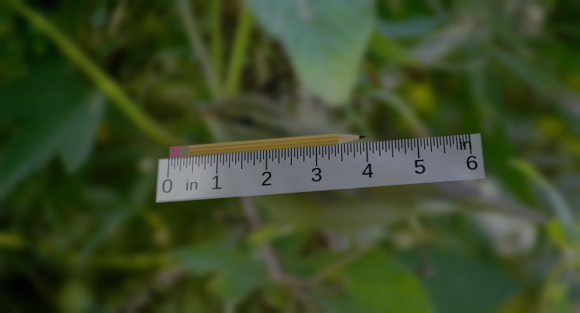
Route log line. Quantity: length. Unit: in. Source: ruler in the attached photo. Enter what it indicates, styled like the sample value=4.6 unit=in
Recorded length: value=4 unit=in
